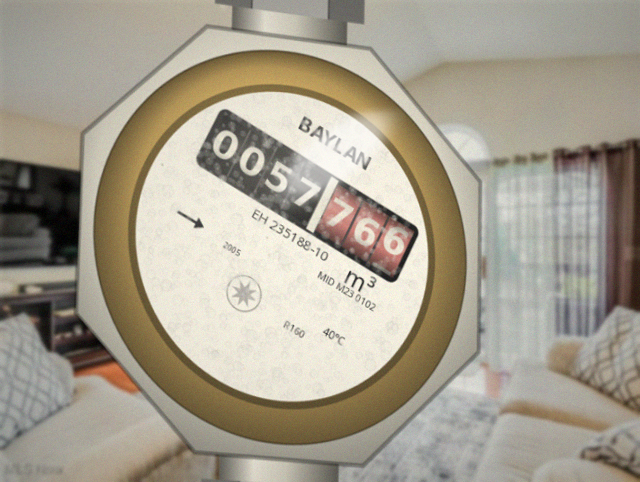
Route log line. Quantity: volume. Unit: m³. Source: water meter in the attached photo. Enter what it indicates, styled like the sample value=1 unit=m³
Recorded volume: value=57.766 unit=m³
